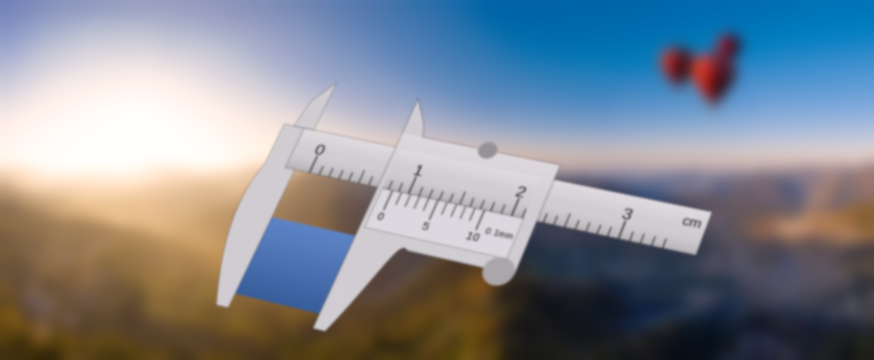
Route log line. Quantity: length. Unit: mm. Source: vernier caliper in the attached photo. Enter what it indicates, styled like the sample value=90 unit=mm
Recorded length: value=8.4 unit=mm
